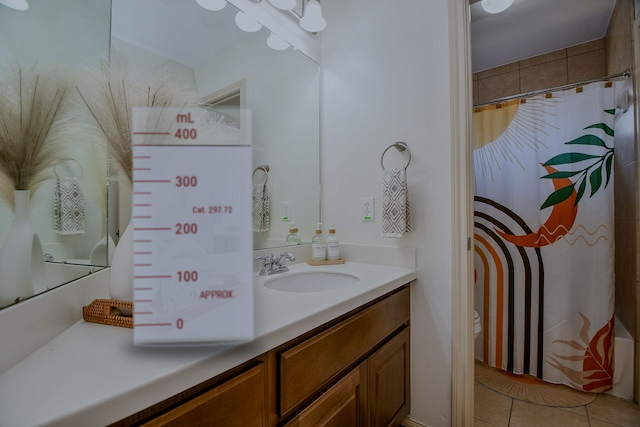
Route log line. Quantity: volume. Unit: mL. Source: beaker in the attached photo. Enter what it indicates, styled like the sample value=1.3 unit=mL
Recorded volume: value=375 unit=mL
